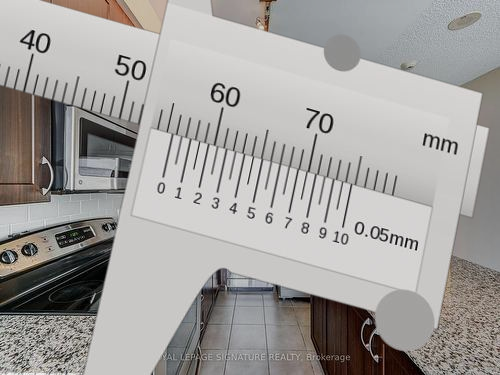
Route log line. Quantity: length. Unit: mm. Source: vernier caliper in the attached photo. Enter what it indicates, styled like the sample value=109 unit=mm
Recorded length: value=55.6 unit=mm
